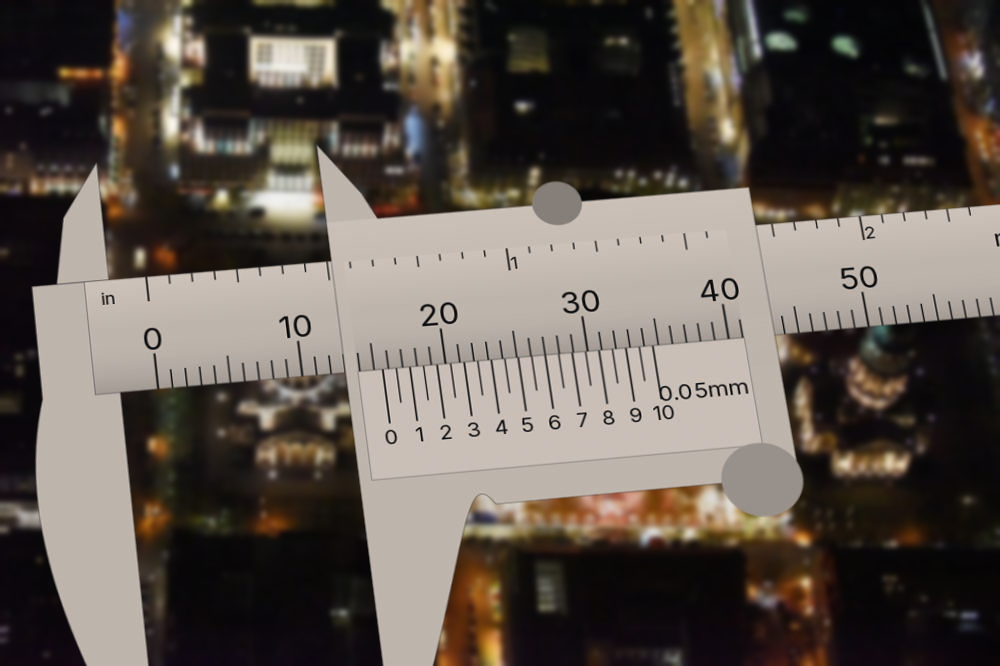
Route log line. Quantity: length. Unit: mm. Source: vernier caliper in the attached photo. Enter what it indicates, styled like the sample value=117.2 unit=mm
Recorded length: value=15.6 unit=mm
